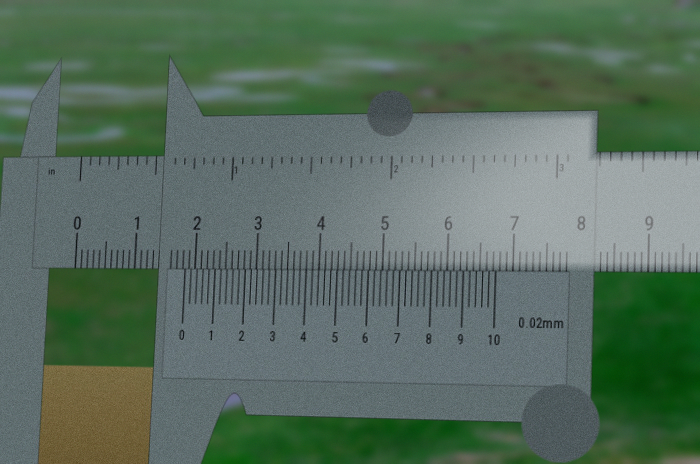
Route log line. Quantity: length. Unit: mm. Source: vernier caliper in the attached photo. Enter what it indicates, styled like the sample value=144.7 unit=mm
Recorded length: value=18.4 unit=mm
